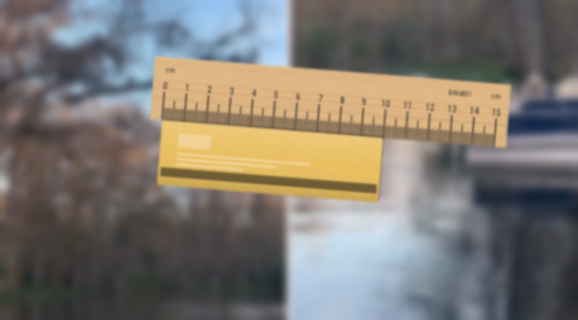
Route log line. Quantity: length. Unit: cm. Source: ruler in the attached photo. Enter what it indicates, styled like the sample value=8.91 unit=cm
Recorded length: value=10 unit=cm
